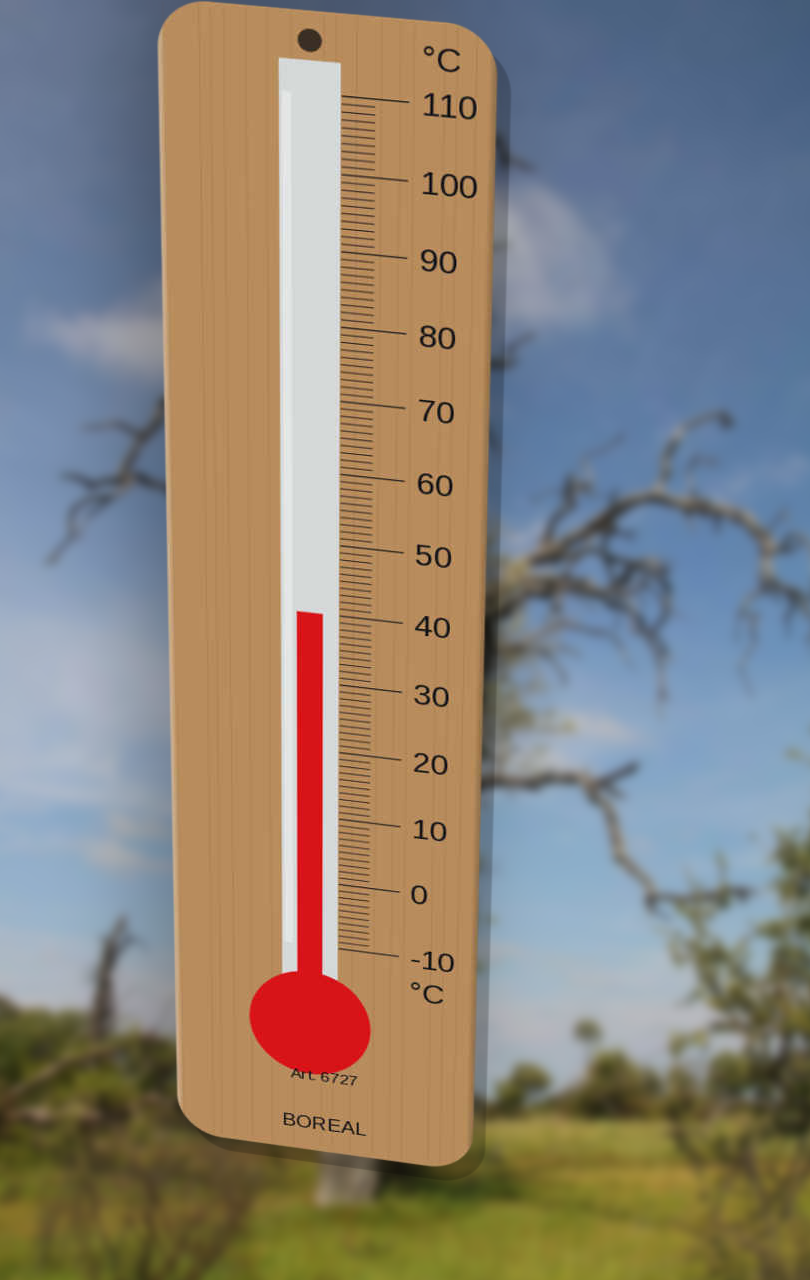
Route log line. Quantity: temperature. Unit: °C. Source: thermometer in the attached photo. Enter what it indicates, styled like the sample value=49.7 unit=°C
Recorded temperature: value=40 unit=°C
